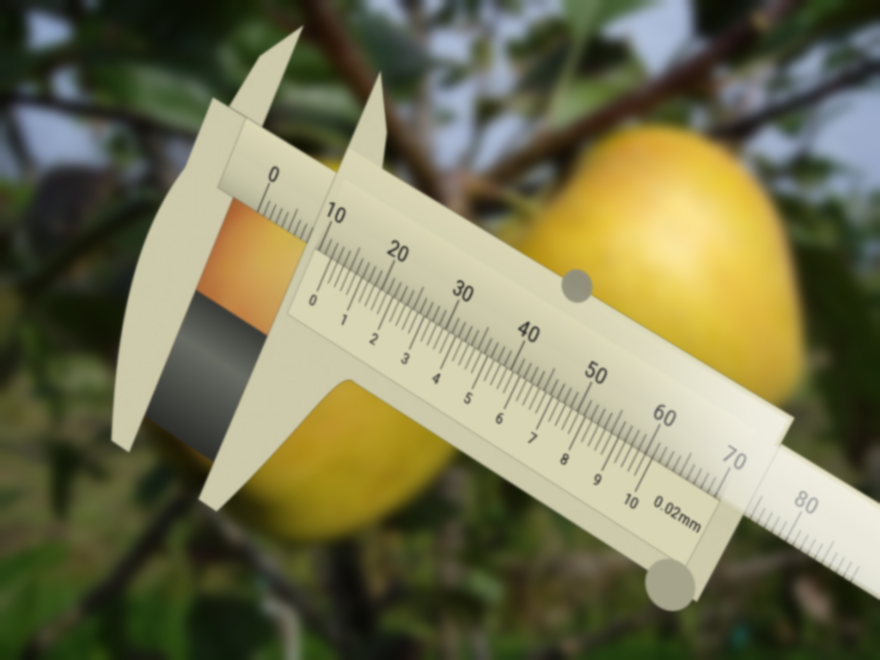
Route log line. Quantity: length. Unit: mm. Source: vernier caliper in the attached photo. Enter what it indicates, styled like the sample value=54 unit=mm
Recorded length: value=12.0 unit=mm
